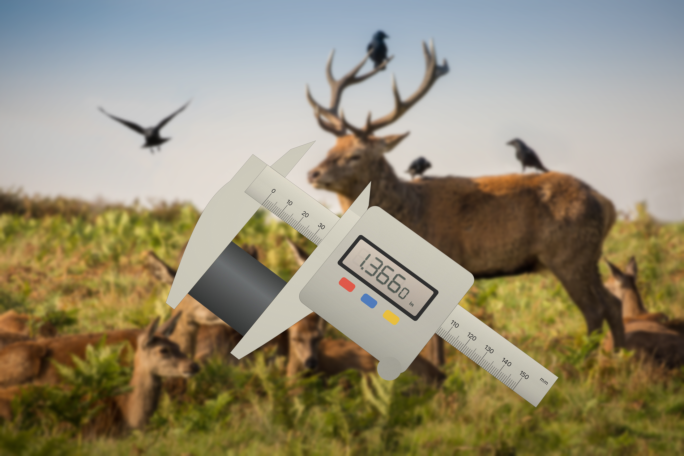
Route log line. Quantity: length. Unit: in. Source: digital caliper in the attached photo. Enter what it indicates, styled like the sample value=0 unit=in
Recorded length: value=1.3660 unit=in
